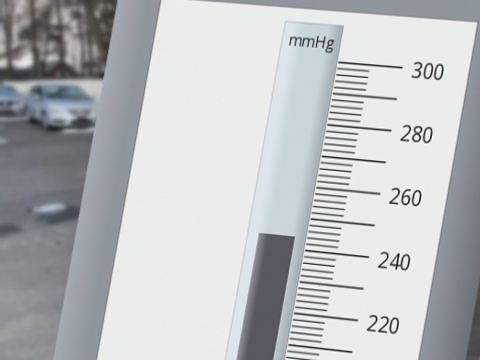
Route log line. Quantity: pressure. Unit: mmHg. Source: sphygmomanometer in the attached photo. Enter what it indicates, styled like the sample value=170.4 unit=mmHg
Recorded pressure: value=244 unit=mmHg
